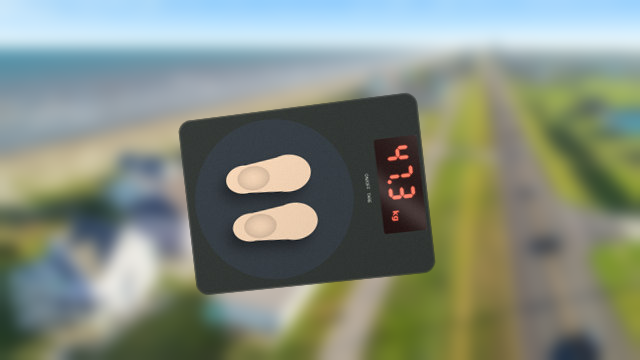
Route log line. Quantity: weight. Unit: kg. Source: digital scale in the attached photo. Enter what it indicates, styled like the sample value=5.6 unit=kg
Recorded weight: value=47.3 unit=kg
